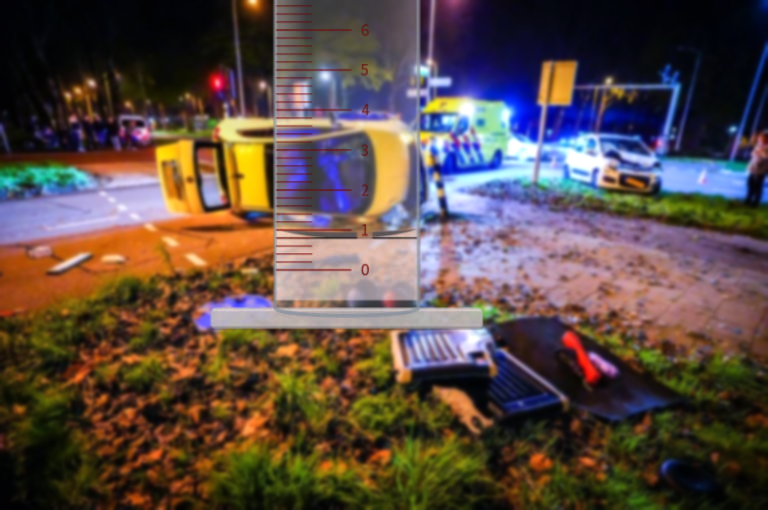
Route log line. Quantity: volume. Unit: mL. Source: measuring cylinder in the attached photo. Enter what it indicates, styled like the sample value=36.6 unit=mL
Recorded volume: value=0.8 unit=mL
